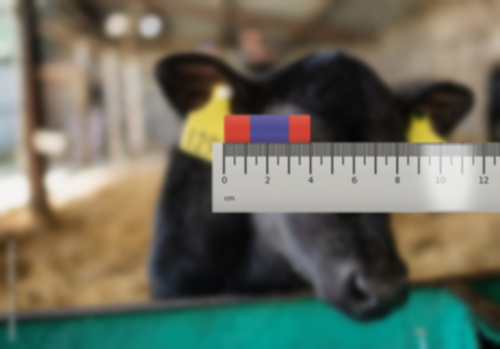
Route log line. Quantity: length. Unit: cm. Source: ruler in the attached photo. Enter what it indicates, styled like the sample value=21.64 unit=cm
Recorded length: value=4 unit=cm
